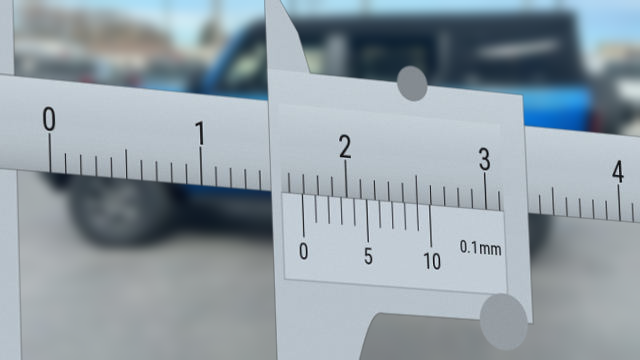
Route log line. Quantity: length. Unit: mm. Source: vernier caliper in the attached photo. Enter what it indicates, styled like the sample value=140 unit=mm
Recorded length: value=16.9 unit=mm
